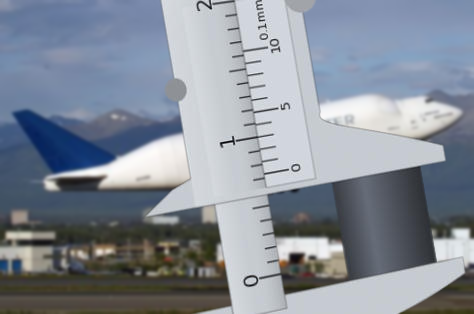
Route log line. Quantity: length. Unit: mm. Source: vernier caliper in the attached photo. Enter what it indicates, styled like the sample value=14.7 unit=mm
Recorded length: value=7.3 unit=mm
